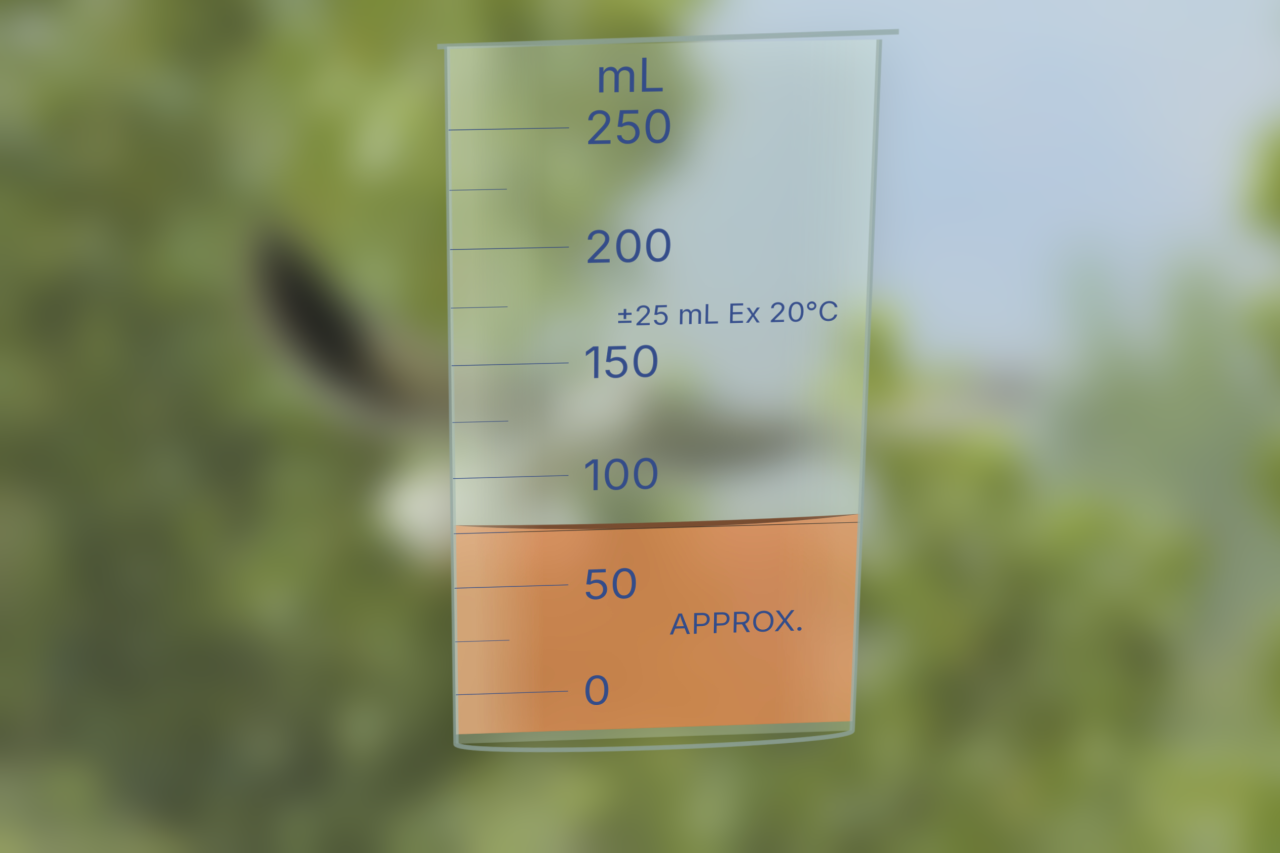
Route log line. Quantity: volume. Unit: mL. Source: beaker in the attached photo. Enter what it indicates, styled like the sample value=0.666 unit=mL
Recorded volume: value=75 unit=mL
